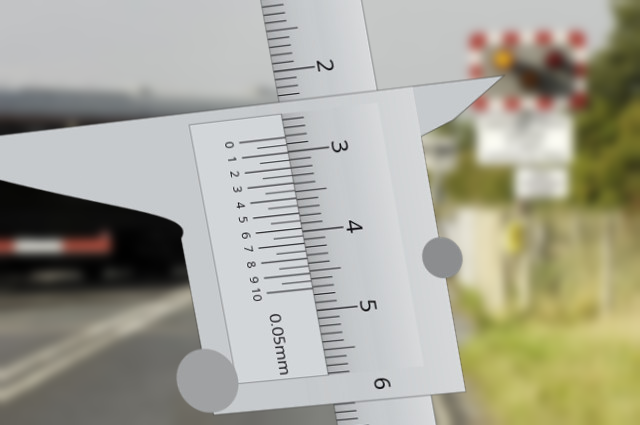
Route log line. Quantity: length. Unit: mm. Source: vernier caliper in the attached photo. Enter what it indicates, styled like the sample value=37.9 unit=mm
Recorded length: value=28.2 unit=mm
